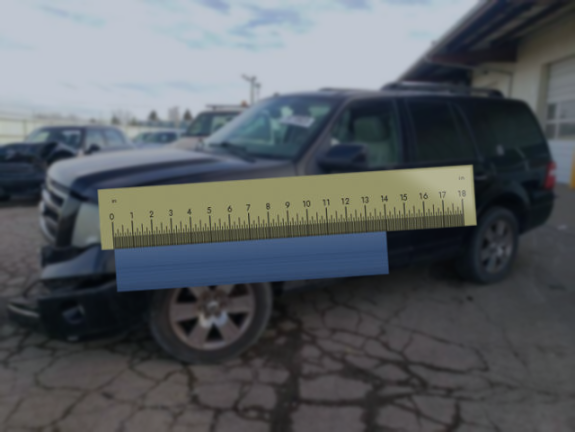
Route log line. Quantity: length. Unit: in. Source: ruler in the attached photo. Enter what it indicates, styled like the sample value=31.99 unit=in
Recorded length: value=14 unit=in
